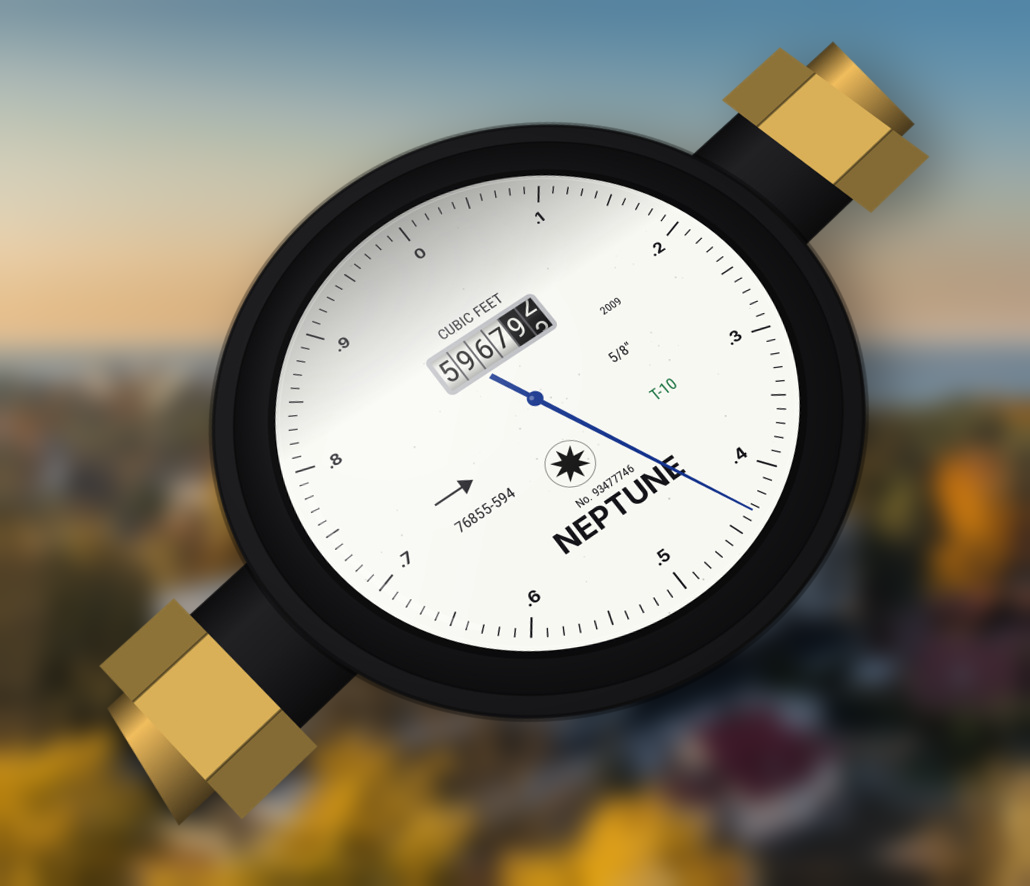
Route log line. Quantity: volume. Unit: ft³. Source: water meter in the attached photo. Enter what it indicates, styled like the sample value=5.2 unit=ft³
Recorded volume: value=596792.43 unit=ft³
